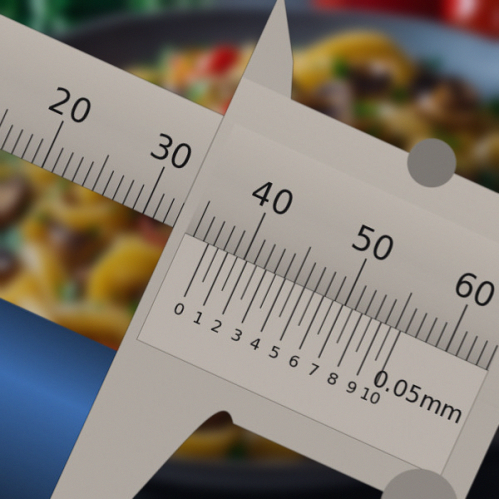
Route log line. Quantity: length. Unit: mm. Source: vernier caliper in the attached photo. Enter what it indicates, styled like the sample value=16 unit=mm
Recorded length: value=36.5 unit=mm
